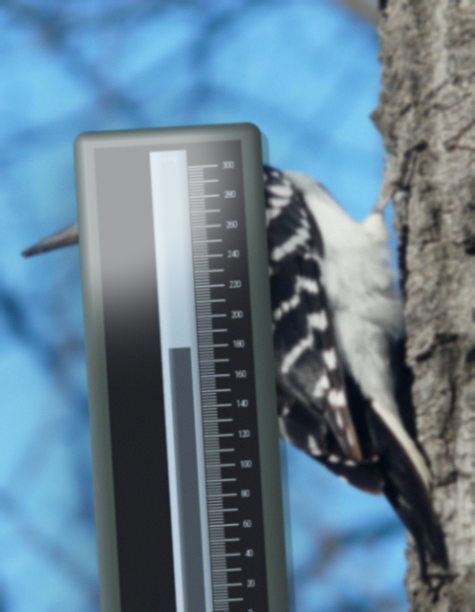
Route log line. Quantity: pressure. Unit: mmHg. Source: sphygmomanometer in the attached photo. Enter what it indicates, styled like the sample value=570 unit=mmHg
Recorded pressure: value=180 unit=mmHg
